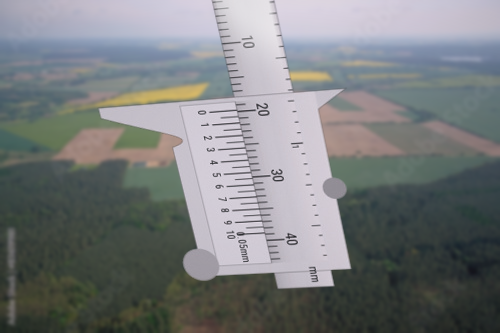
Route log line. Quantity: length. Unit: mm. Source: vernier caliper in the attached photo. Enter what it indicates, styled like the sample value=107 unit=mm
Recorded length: value=19.8 unit=mm
